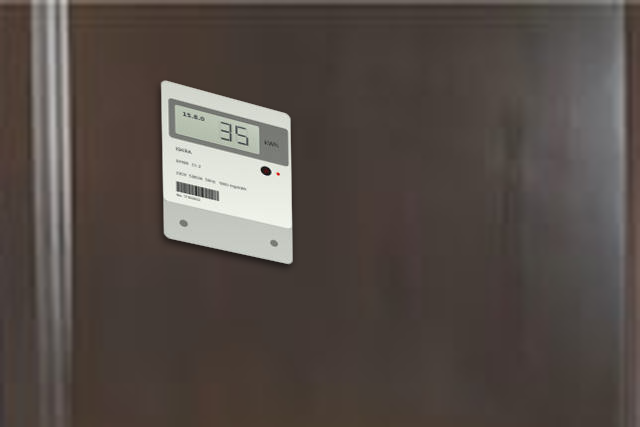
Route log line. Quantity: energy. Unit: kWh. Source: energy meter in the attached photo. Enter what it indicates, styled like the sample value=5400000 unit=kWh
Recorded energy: value=35 unit=kWh
